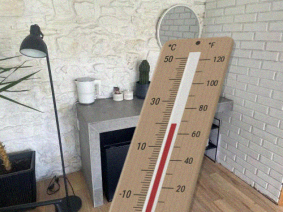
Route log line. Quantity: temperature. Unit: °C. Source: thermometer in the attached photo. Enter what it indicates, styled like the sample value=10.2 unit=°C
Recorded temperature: value=20 unit=°C
